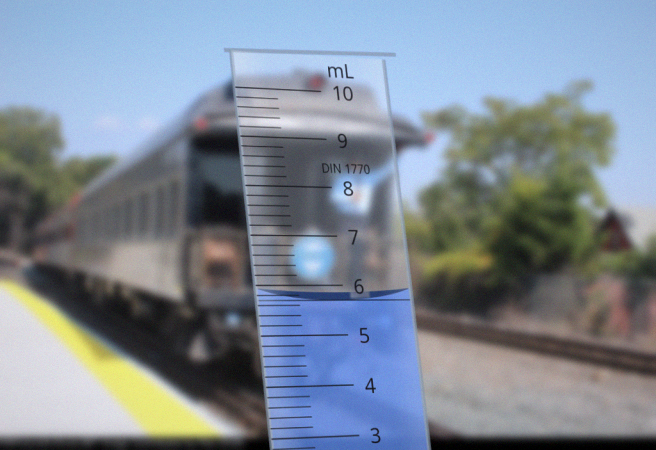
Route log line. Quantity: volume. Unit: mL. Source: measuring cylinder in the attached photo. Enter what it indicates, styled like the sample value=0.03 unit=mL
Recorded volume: value=5.7 unit=mL
